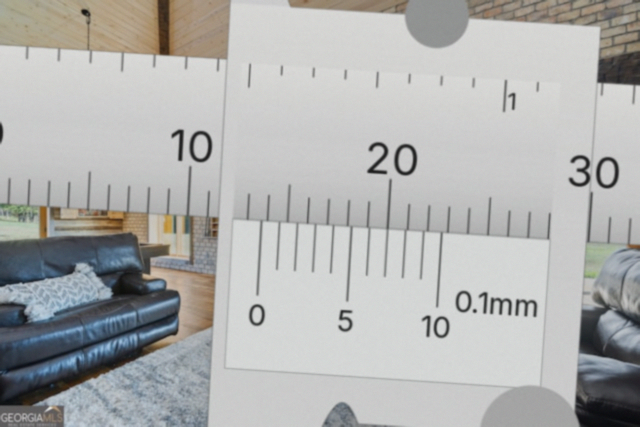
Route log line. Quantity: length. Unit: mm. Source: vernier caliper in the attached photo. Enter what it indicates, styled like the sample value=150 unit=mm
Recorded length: value=13.7 unit=mm
